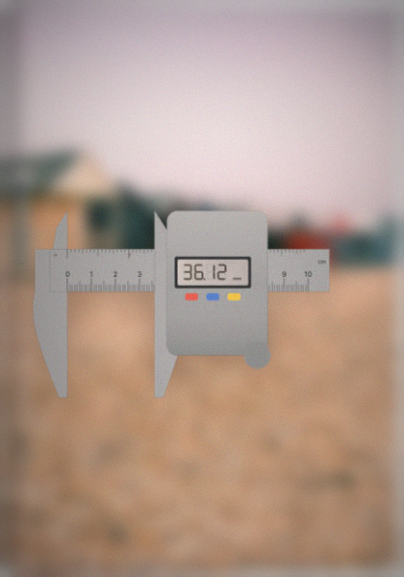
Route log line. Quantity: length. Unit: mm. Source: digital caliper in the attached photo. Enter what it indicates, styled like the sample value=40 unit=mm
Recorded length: value=36.12 unit=mm
